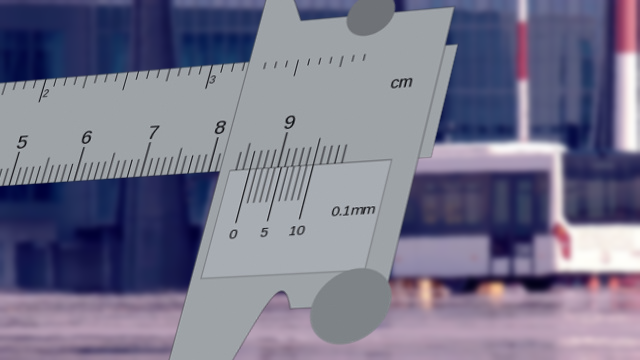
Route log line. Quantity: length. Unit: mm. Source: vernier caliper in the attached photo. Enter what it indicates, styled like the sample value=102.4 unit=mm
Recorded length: value=86.0 unit=mm
